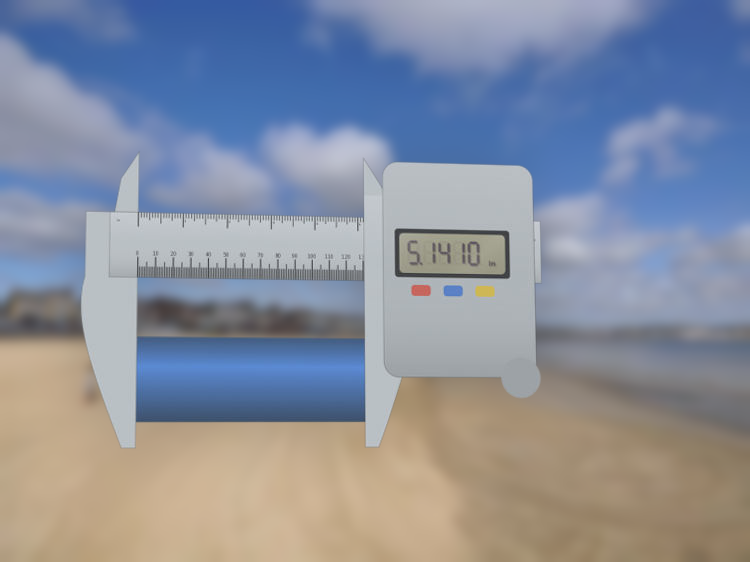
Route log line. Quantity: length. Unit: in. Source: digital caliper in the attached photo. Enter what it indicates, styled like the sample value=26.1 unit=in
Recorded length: value=5.1410 unit=in
